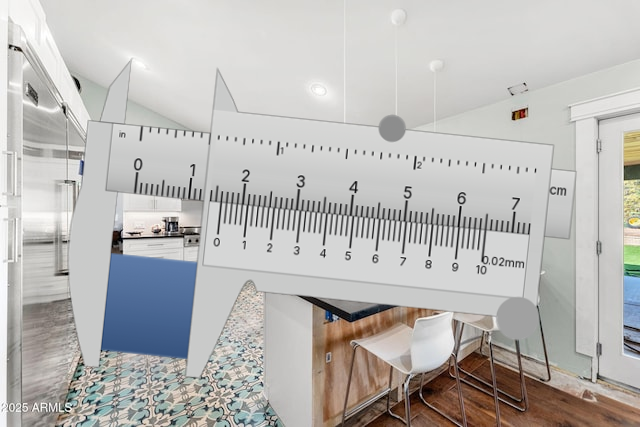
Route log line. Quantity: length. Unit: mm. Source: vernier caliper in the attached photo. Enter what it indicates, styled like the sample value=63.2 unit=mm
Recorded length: value=16.0 unit=mm
